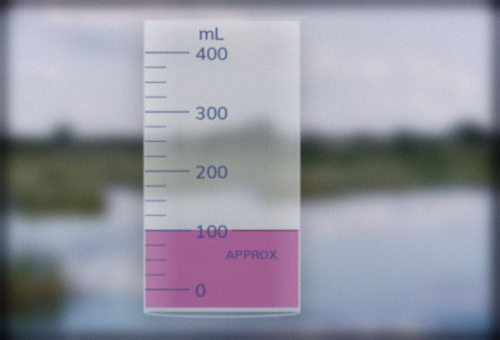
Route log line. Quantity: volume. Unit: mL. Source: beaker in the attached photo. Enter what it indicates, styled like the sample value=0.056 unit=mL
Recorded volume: value=100 unit=mL
